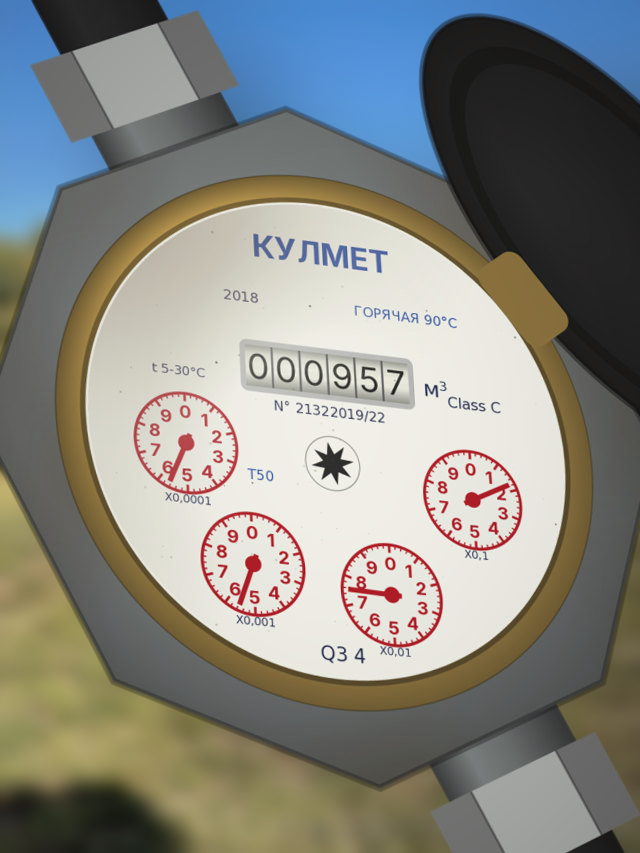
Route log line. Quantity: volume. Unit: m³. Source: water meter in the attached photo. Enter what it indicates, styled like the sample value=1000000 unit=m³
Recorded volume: value=957.1755 unit=m³
